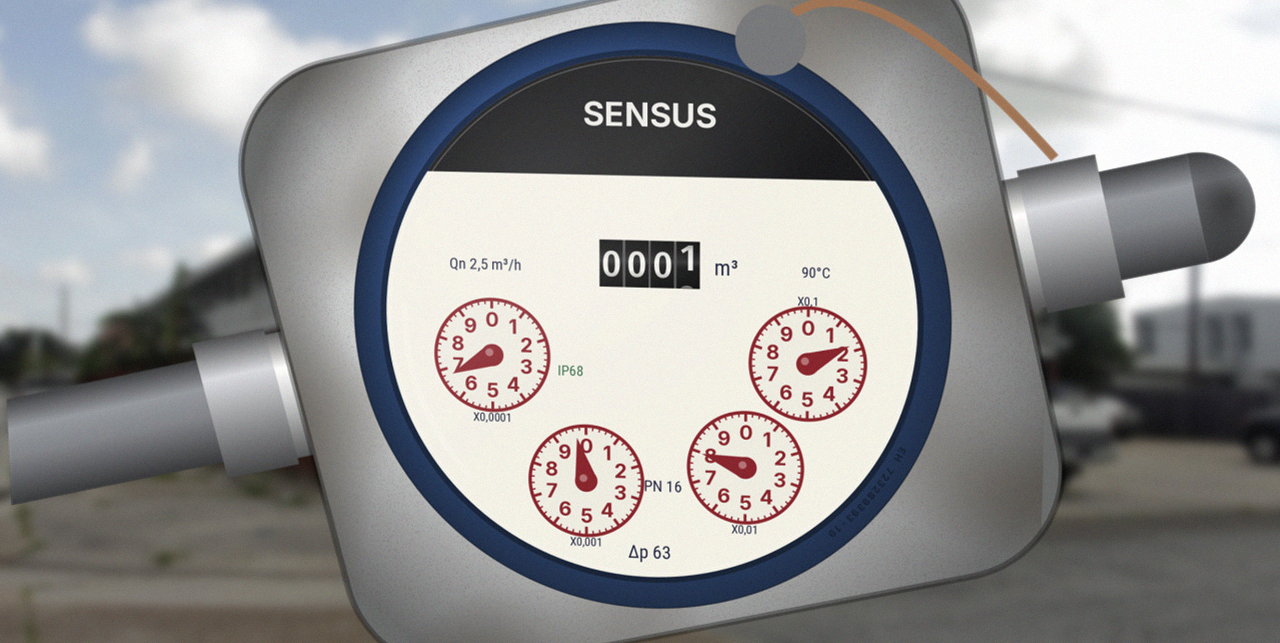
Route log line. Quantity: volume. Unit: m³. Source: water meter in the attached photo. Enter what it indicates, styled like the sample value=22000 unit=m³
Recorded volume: value=1.1796 unit=m³
